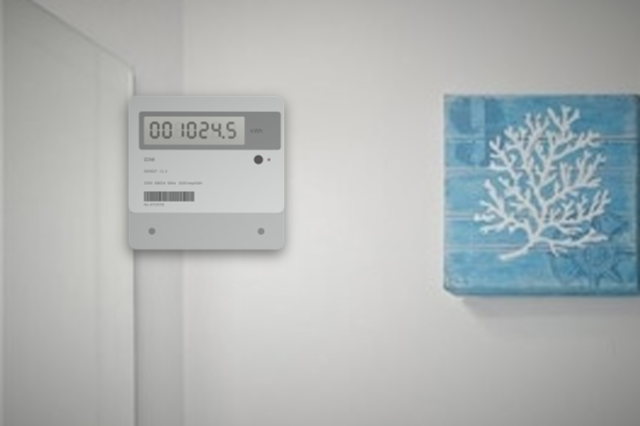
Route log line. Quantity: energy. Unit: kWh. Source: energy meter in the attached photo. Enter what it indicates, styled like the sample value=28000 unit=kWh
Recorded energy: value=1024.5 unit=kWh
